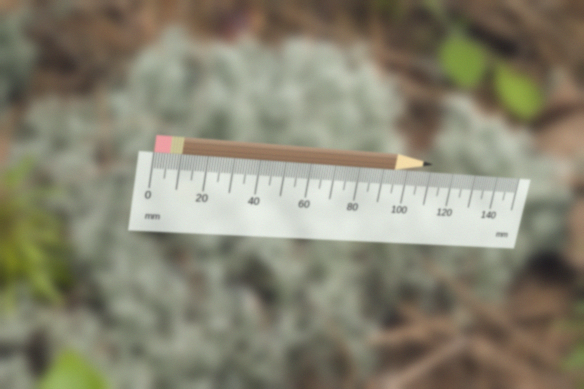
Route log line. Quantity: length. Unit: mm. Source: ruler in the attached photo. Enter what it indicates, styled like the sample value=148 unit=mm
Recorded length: value=110 unit=mm
